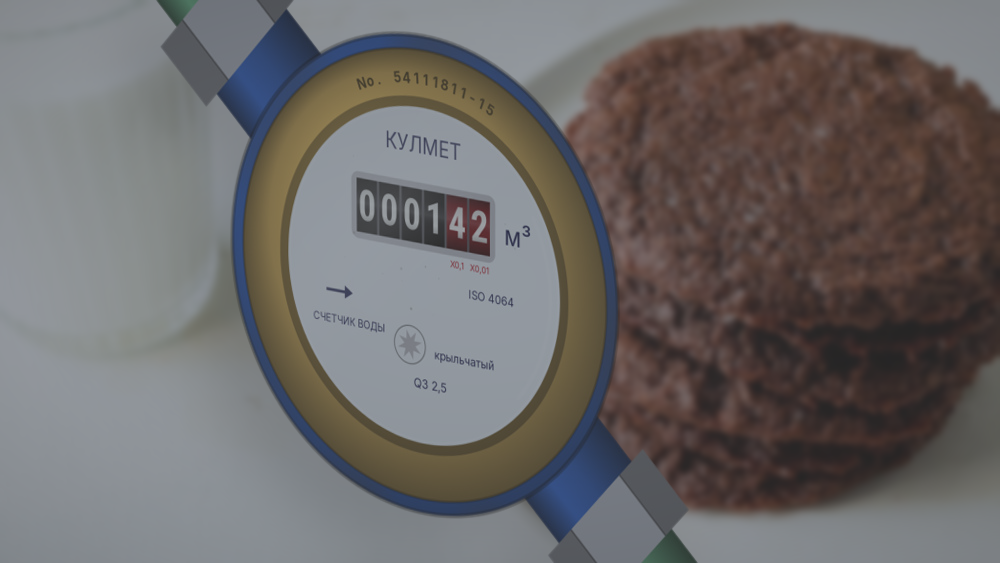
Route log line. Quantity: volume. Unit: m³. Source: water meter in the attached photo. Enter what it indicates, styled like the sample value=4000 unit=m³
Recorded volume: value=1.42 unit=m³
